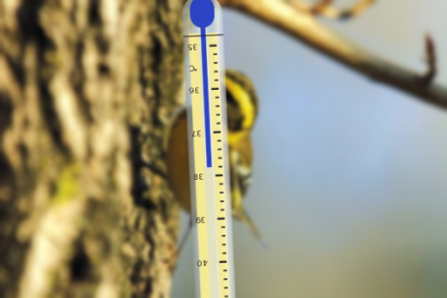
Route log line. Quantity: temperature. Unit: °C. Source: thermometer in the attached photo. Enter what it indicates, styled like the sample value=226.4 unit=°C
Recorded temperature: value=37.8 unit=°C
